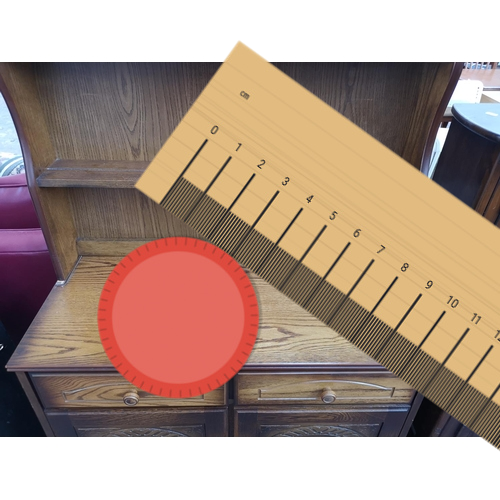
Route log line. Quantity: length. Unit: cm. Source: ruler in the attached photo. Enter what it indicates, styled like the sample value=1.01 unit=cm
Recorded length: value=5.5 unit=cm
